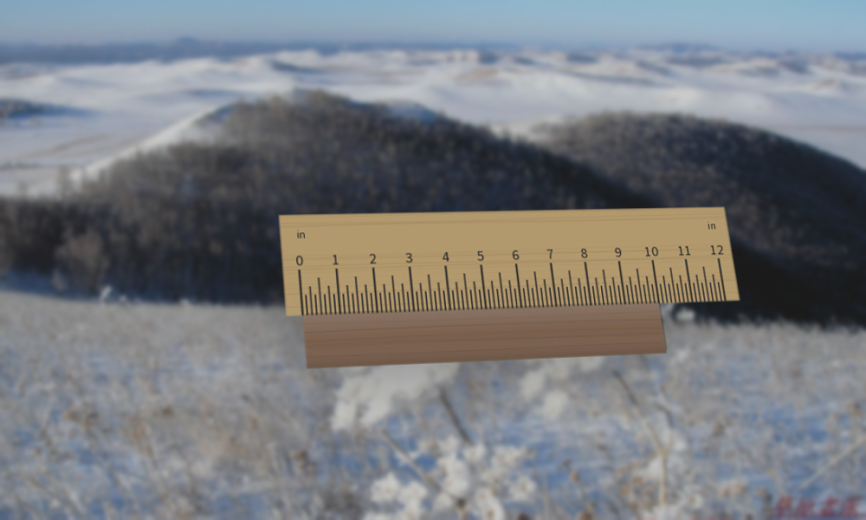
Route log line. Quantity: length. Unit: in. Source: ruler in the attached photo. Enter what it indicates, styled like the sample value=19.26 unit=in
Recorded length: value=10 unit=in
